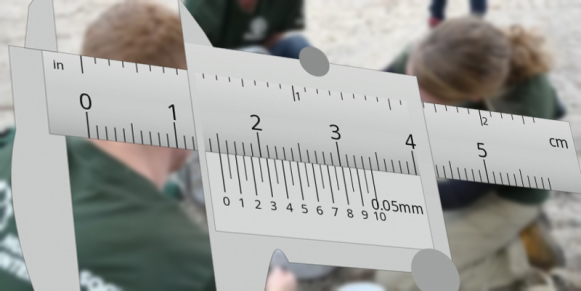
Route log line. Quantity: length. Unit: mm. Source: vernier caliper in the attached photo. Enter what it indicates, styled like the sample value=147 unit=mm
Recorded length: value=15.0 unit=mm
